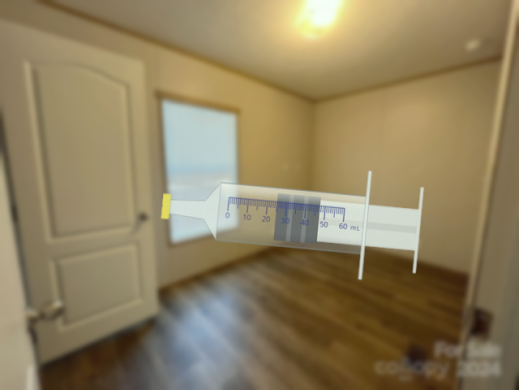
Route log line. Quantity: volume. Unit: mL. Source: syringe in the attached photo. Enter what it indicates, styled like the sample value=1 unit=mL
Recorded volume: value=25 unit=mL
